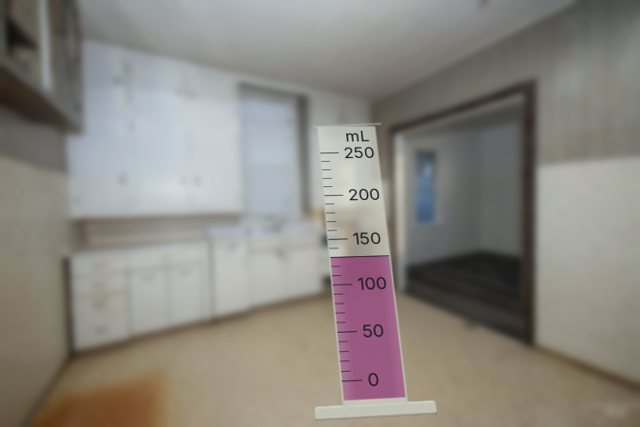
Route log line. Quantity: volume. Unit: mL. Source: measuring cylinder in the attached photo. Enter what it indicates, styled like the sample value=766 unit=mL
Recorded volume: value=130 unit=mL
